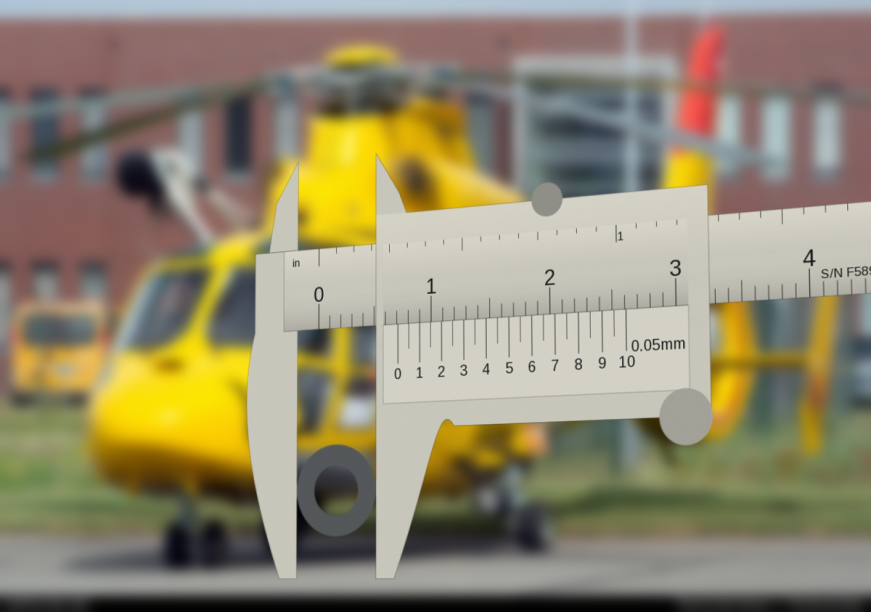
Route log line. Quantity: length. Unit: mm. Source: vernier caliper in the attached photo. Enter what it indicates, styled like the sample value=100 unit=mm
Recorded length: value=7.1 unit=mm
